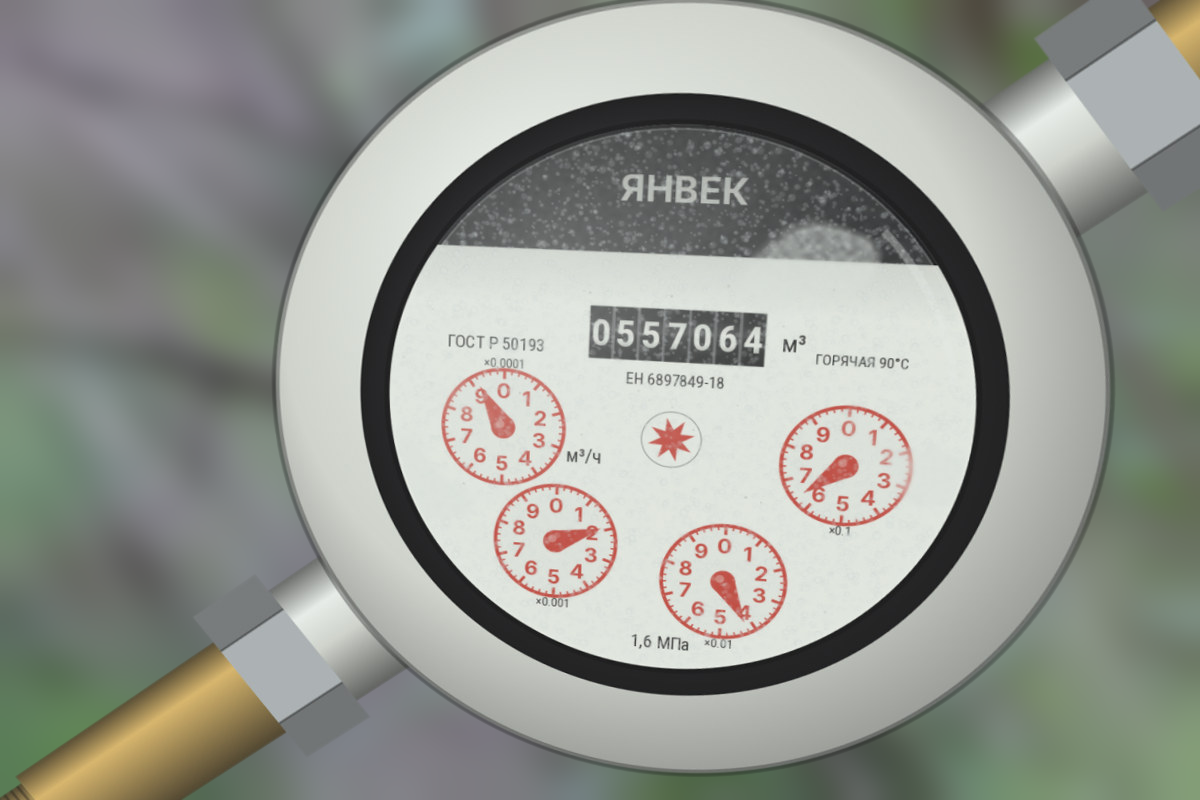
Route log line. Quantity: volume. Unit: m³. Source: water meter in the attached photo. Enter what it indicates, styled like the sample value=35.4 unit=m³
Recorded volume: value=557064.6419 unit=m³
